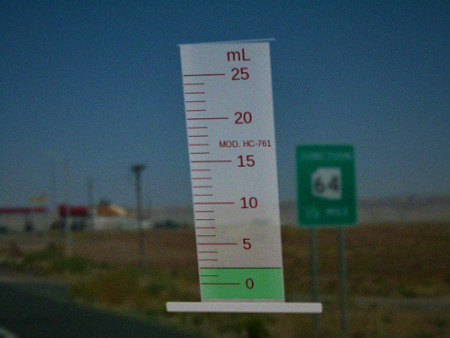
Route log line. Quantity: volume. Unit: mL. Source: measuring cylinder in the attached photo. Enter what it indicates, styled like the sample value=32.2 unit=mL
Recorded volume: value=2 unit=mL
